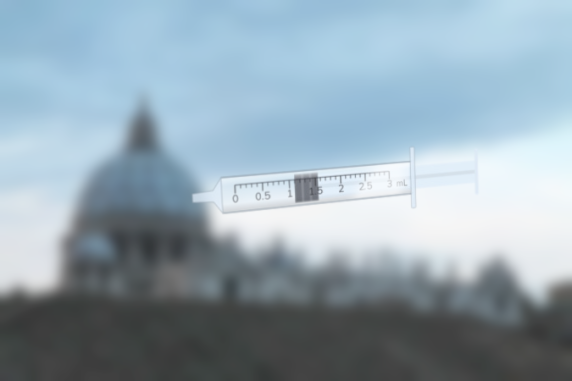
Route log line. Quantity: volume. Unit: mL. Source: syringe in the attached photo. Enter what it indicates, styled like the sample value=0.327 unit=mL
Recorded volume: value=1.1 unit=mL
